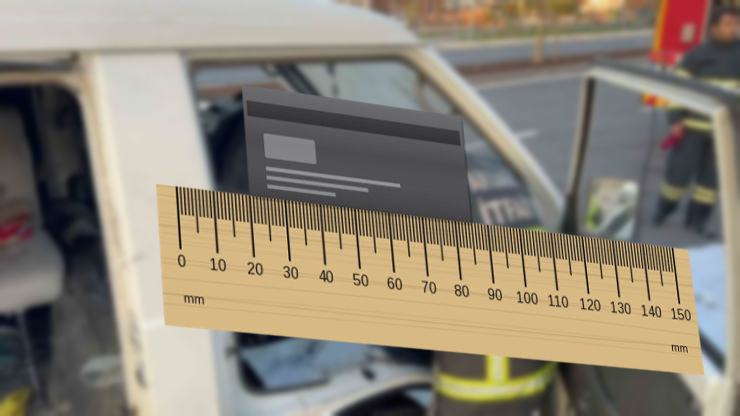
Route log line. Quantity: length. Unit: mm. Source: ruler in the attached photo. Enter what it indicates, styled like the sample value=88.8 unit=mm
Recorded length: value=65 unit=mm
